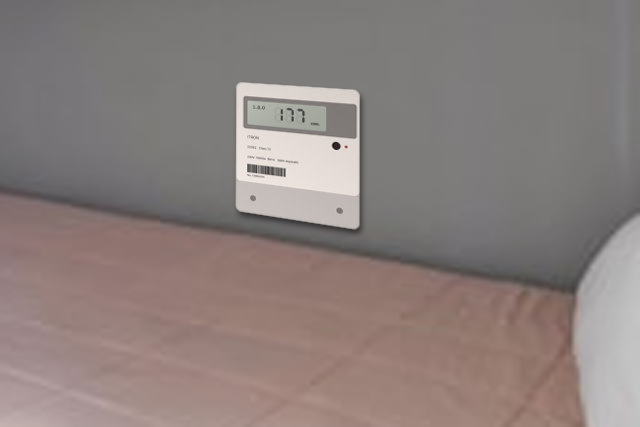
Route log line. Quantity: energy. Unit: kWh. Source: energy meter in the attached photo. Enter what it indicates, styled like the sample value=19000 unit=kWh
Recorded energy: value=177 unit=kWh
